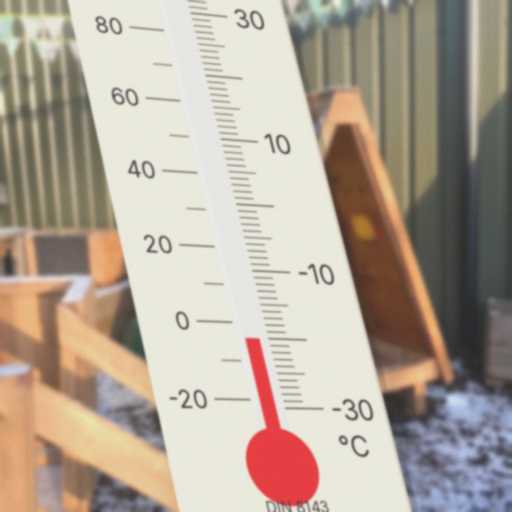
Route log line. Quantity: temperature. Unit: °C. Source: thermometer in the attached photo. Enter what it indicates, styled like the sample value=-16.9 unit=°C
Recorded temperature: value=-20 unit=°C
